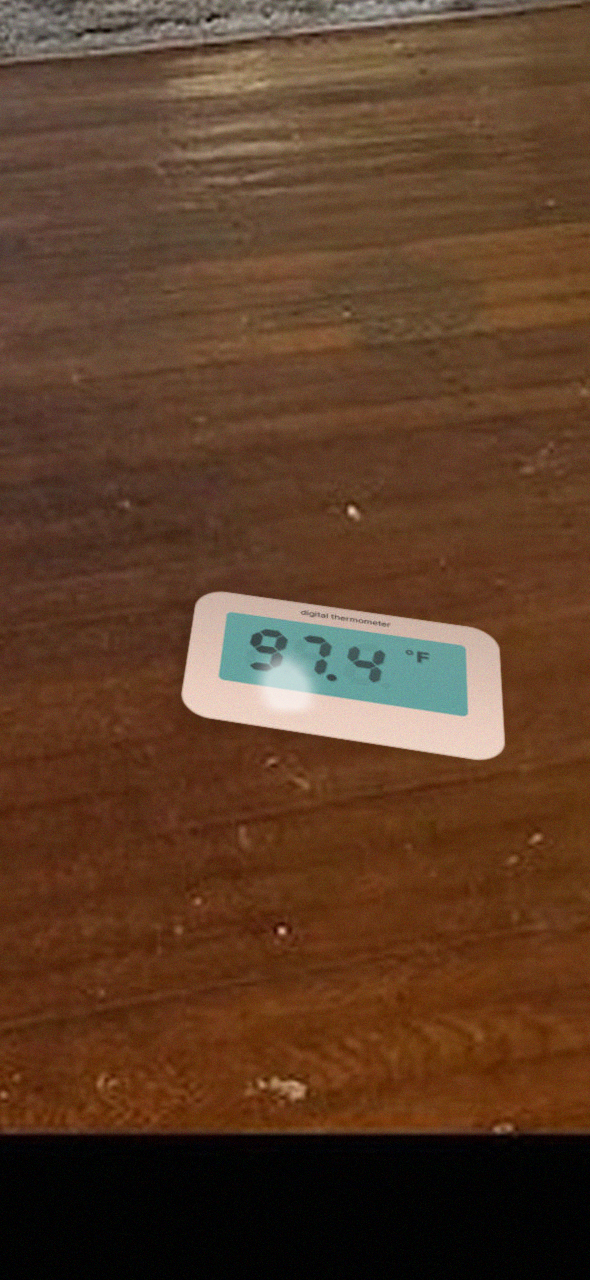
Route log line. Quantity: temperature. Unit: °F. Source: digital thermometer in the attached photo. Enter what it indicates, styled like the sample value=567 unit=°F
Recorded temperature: value=97.4 unit=°F
